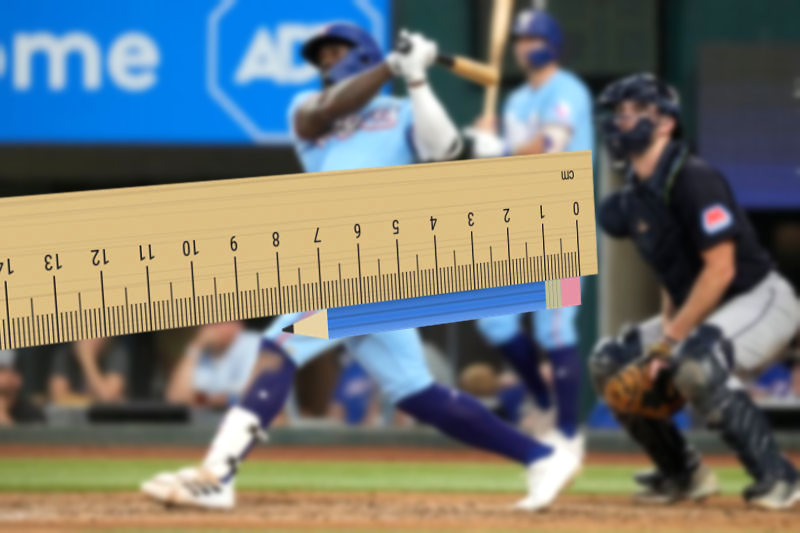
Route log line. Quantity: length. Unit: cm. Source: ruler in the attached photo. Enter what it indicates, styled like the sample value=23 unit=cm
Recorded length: value=8 unit=cm
